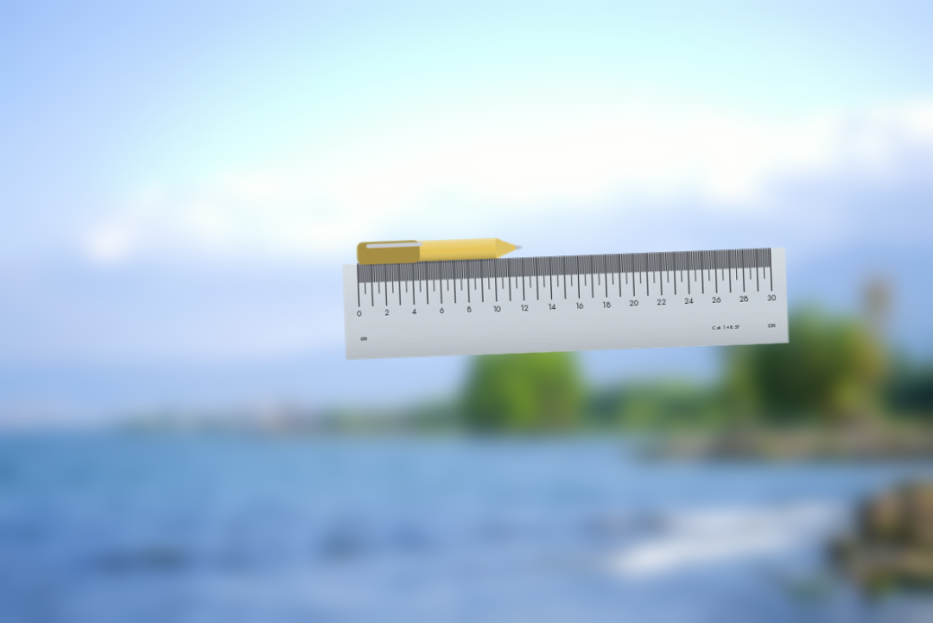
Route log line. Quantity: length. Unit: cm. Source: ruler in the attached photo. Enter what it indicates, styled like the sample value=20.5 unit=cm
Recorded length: value=12 unit=cm
